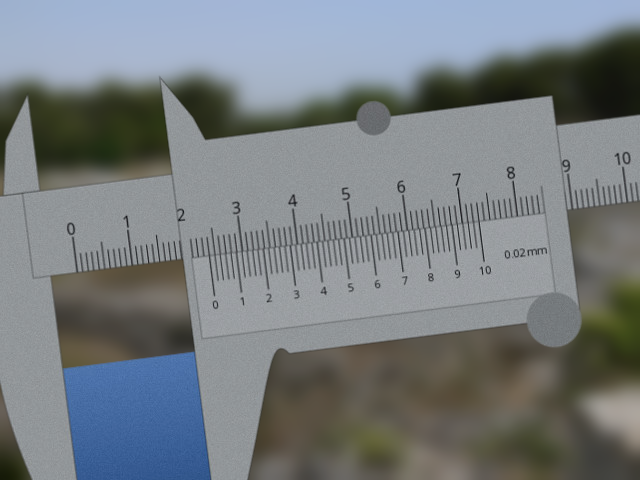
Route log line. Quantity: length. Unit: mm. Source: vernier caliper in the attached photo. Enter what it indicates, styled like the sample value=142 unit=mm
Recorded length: value=24.0 unit=mm
